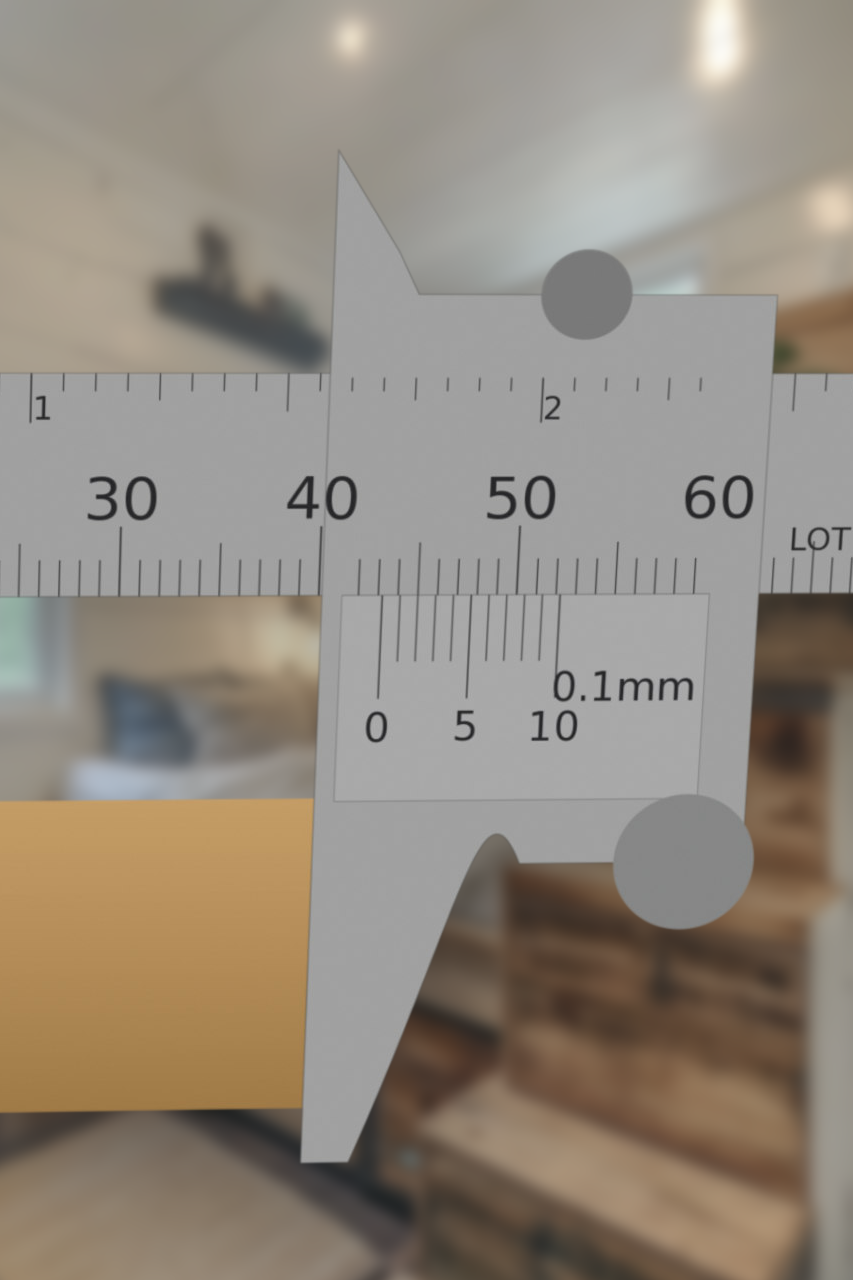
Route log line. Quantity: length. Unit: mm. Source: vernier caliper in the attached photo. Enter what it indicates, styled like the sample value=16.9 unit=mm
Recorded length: value=43.2 unit=mm
